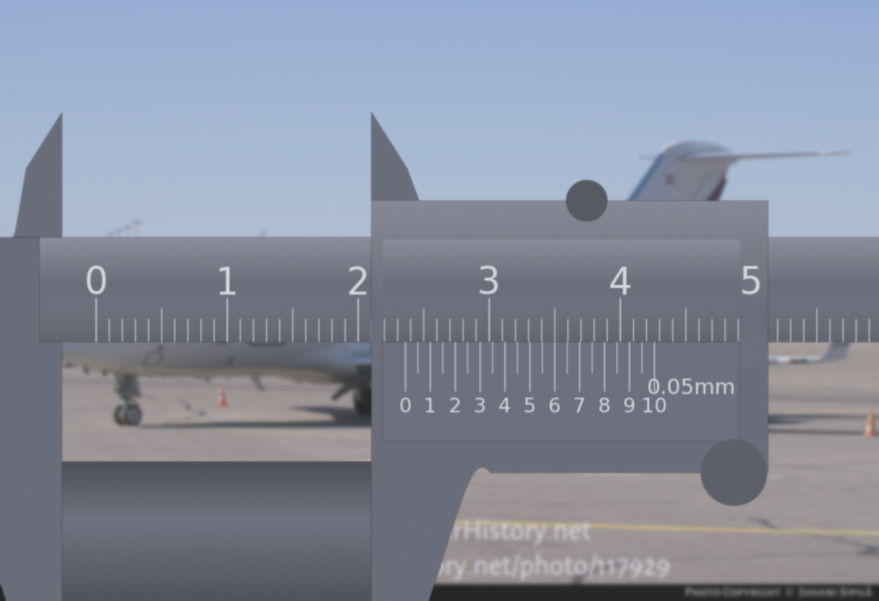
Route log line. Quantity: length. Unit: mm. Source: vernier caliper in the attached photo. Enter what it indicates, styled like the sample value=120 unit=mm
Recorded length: value=23.6 unit=mm
